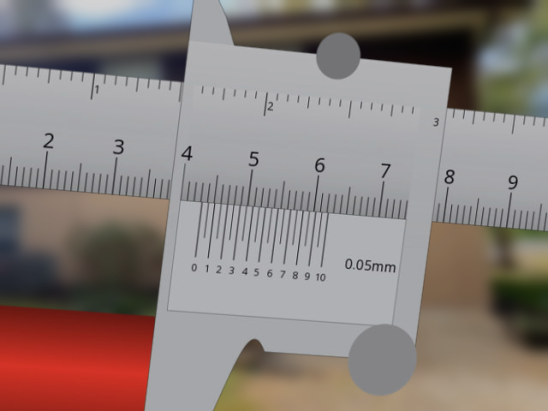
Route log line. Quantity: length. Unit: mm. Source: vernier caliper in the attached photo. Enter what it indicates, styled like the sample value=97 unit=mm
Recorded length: value=43.2 unit=mm
